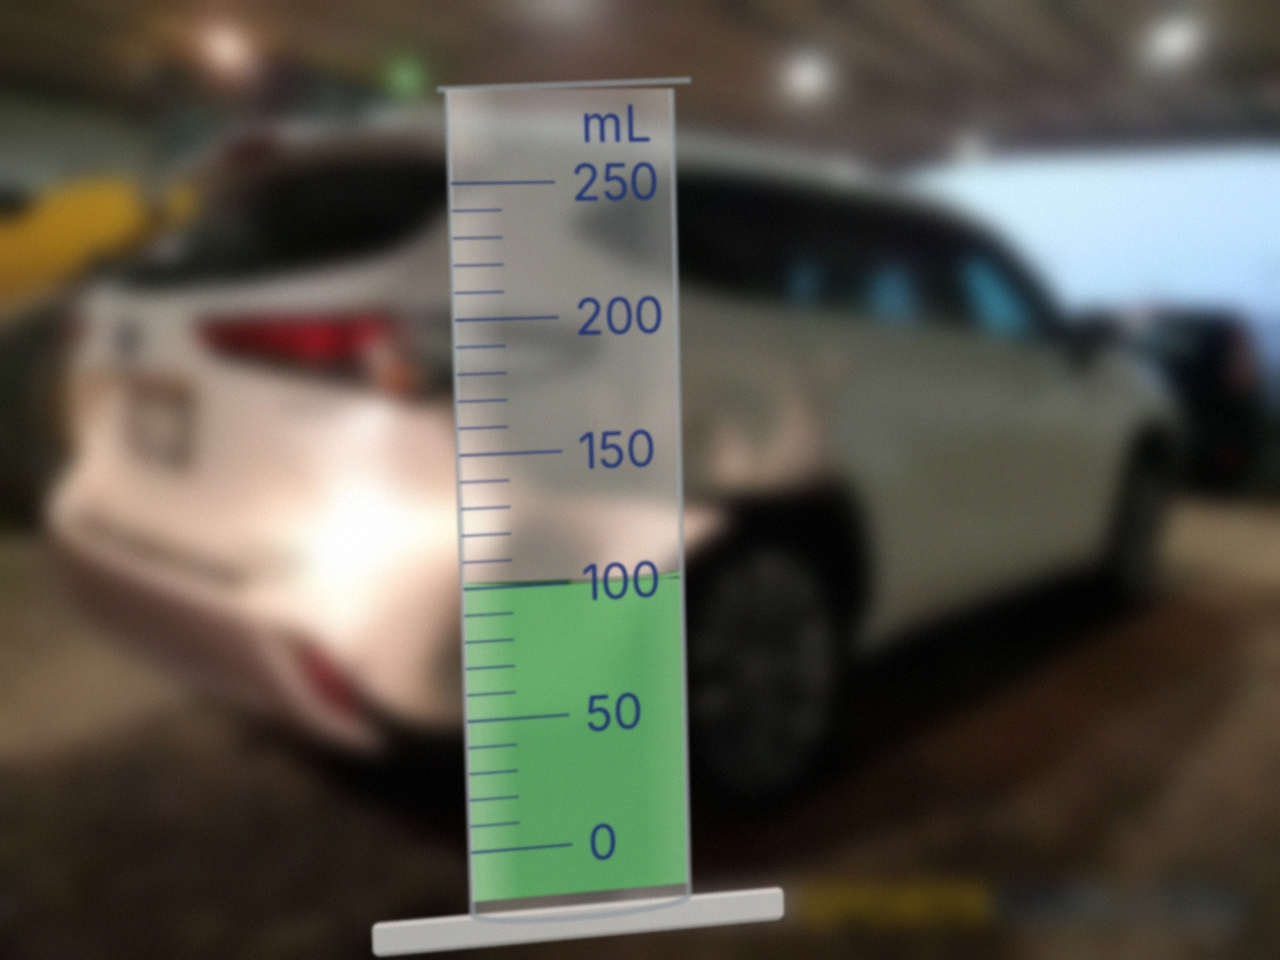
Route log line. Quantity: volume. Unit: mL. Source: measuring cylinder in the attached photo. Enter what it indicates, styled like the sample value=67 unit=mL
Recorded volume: value=100 unit=mL
